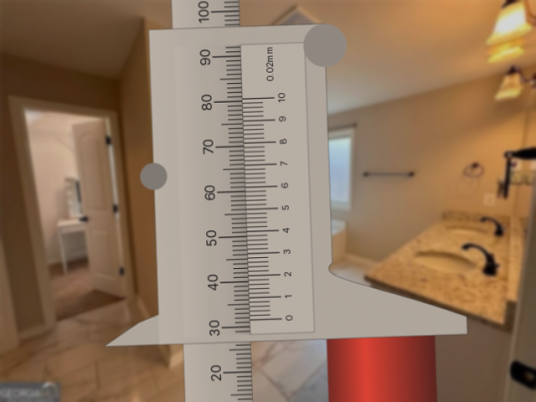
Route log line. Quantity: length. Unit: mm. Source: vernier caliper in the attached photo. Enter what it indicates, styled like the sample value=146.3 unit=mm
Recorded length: value=31.5 unit=mm
